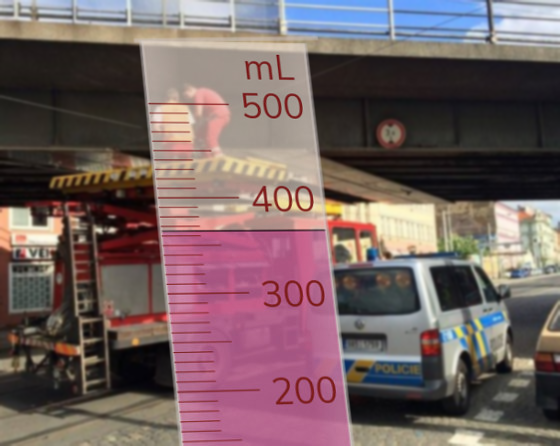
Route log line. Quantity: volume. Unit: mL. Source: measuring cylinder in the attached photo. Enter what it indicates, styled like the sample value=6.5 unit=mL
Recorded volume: value=365 unit=mL
